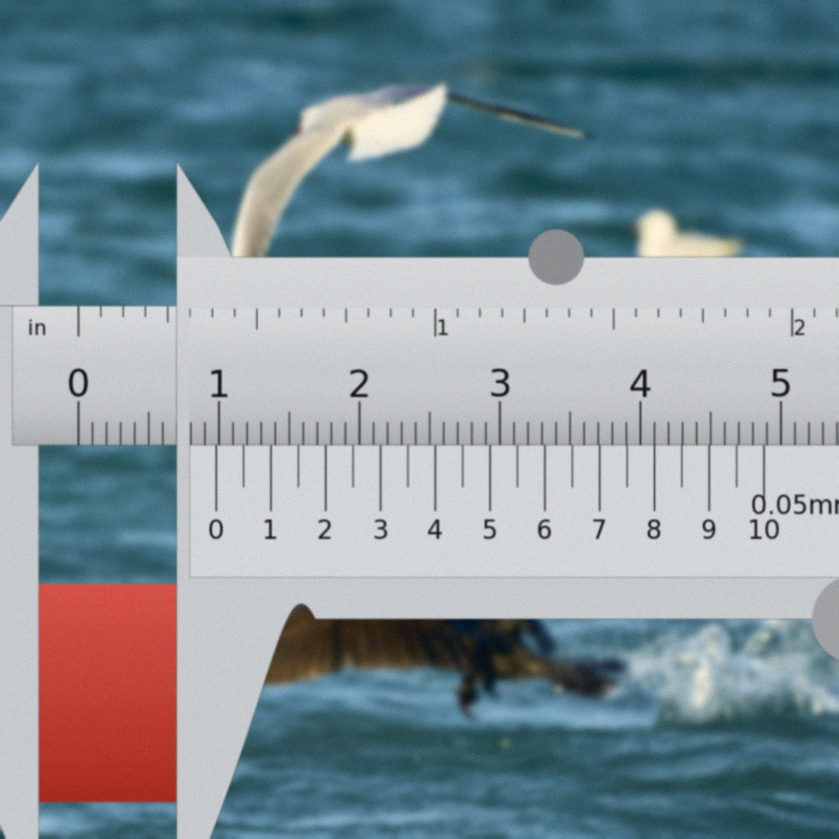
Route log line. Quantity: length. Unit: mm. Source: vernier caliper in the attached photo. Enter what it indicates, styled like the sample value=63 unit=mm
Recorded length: value=9.8 unit=mm
